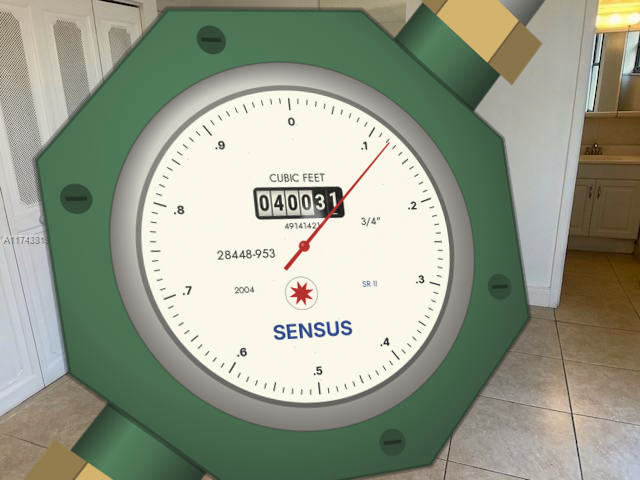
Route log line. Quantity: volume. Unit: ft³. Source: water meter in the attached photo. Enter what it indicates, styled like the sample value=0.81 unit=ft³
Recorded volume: value=40031.12 unit=ft³
